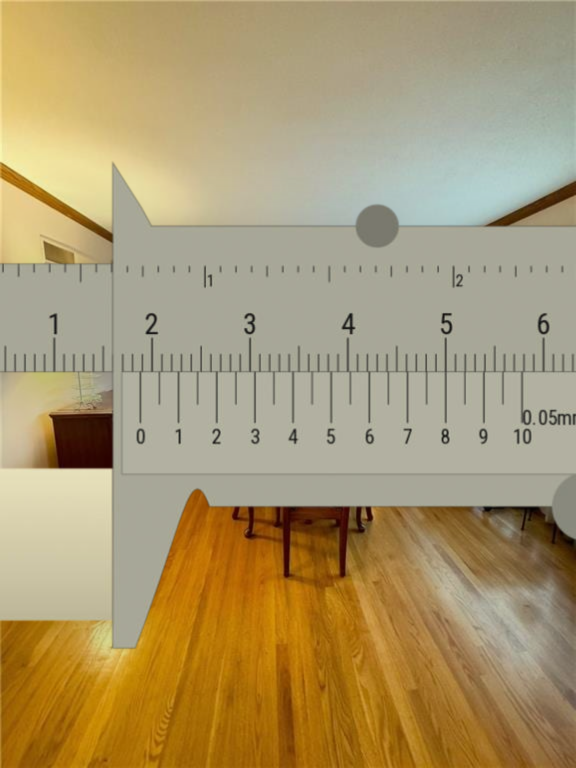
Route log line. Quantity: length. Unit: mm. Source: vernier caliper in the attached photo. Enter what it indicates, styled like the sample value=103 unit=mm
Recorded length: value=18.8 unit=mm
